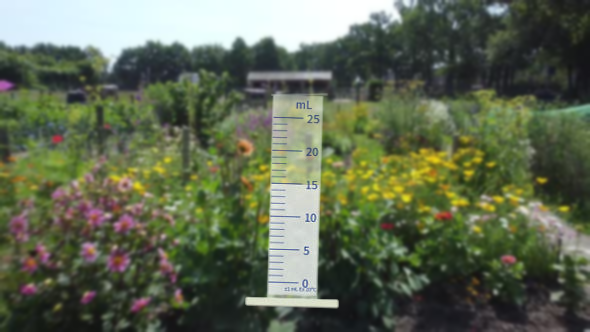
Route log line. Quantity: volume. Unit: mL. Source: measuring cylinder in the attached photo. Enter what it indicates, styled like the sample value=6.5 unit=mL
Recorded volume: value=15 unit=mL
